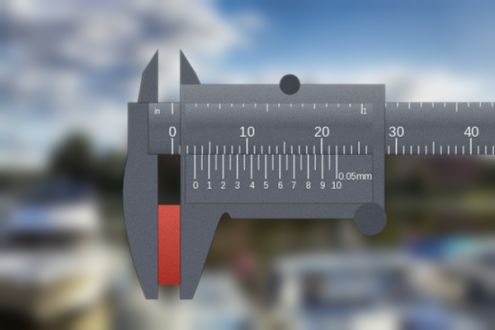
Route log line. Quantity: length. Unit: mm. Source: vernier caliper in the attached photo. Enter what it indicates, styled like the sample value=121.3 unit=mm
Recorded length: value=3.0 unit=mm
